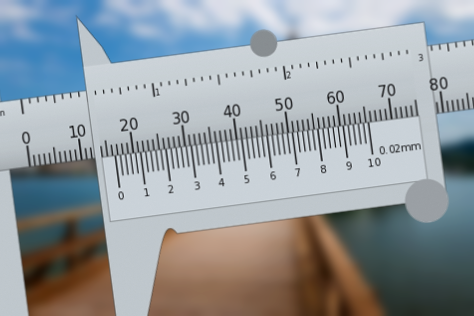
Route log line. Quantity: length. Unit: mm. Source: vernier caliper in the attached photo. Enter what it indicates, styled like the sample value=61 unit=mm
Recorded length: value=16.5 unit=mm
